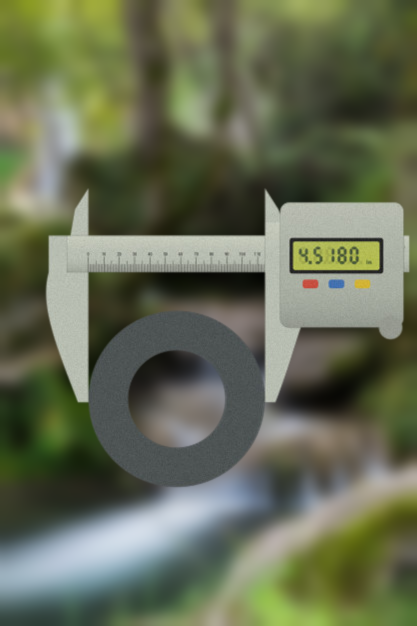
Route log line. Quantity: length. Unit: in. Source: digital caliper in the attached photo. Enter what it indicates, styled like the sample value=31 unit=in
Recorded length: value=4.5180 unit=in
